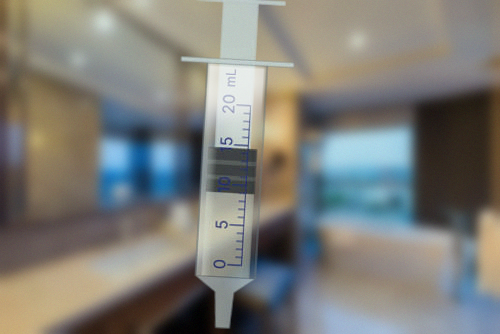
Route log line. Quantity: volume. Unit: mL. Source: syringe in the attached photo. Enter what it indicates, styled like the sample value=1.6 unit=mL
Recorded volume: value=9 unit=mL
